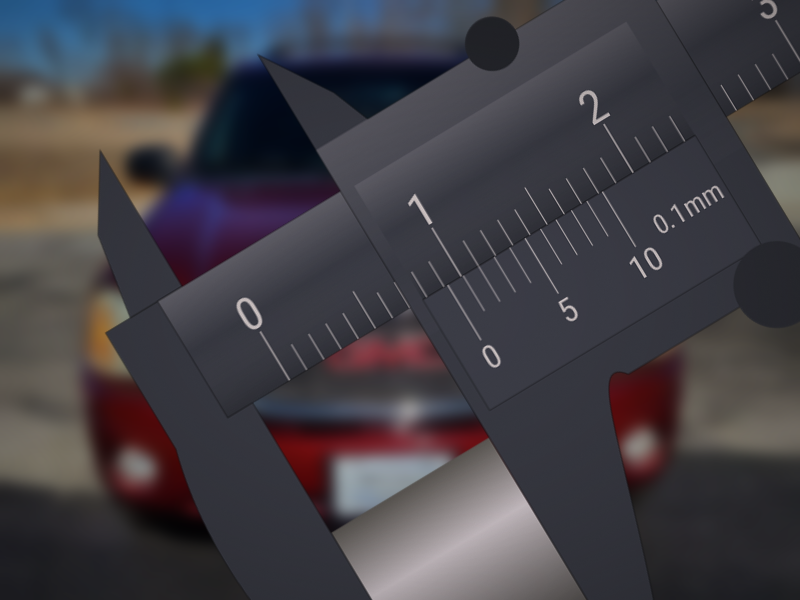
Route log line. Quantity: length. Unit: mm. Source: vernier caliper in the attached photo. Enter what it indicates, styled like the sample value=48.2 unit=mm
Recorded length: value=9.2 unit=mm
